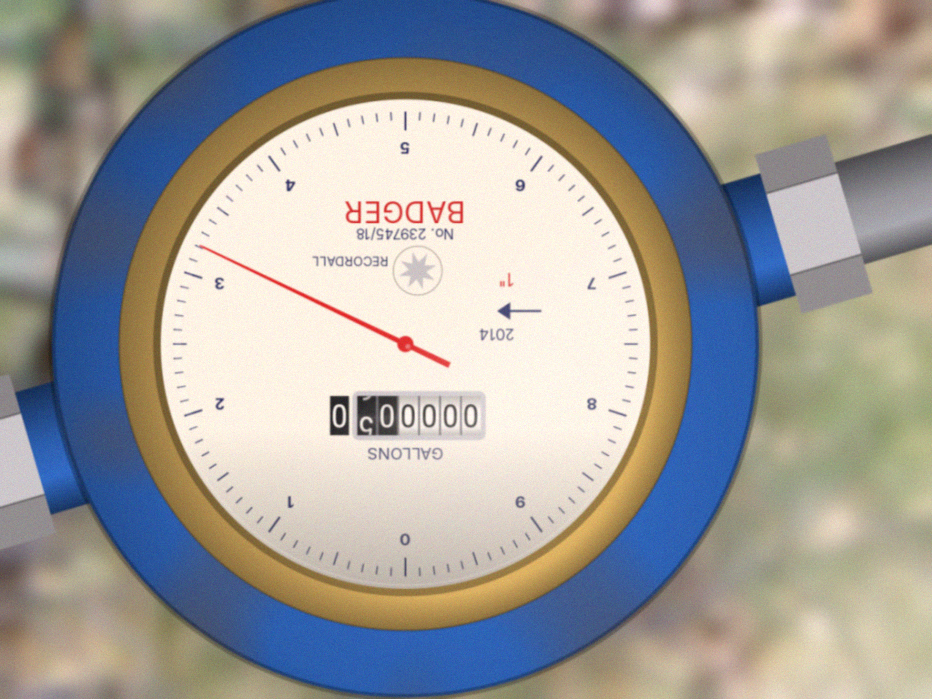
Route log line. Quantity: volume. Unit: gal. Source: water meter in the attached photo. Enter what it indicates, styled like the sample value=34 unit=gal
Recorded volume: value=53.2 unit=gal
